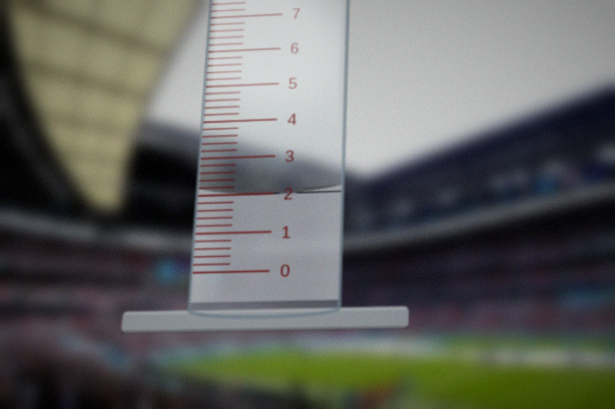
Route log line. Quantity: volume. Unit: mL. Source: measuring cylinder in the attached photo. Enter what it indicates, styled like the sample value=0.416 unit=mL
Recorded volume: value=2 unit=mL
